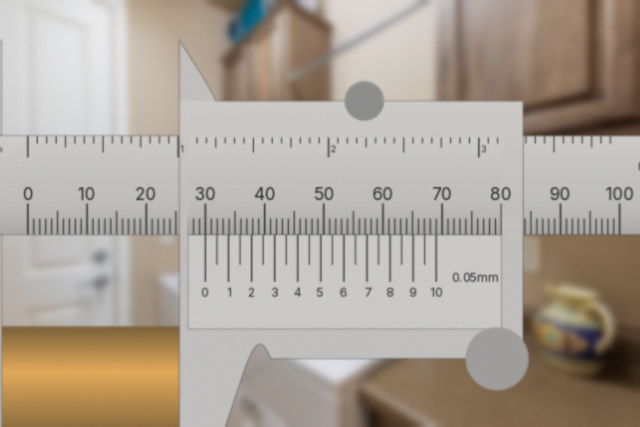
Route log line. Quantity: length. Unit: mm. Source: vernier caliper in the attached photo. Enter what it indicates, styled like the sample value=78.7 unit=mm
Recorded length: value=30.0 unit=mm
